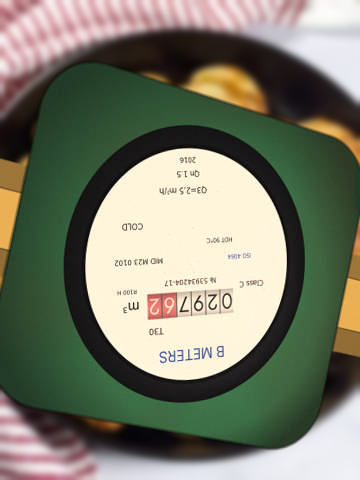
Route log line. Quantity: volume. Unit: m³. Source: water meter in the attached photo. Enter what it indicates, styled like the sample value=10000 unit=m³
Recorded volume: value=297.62 unit=m³
